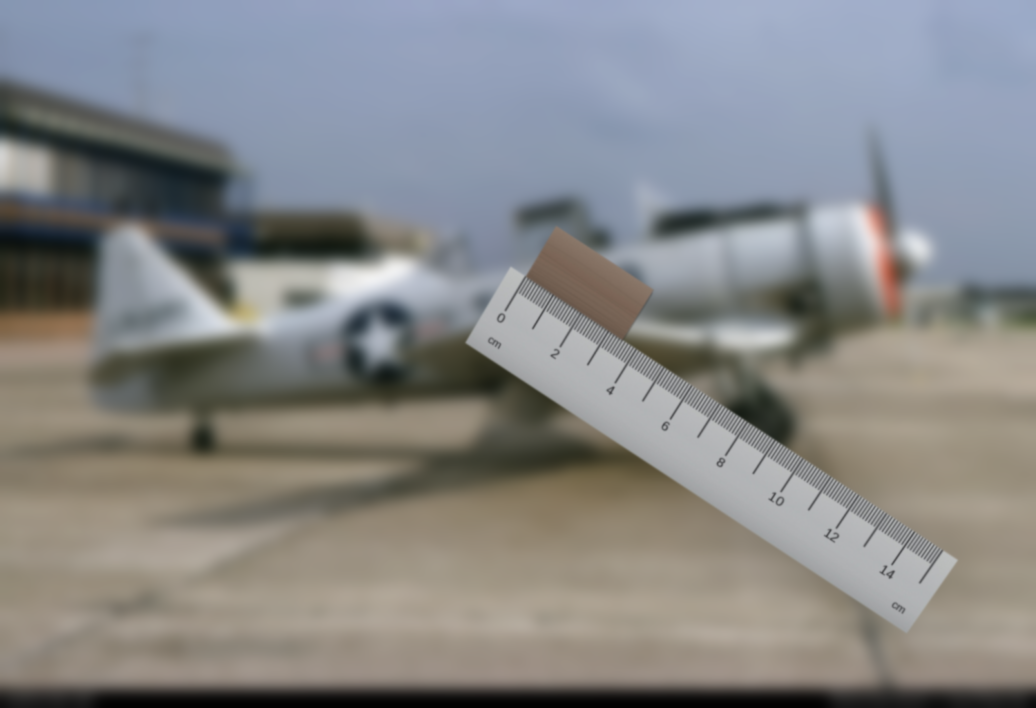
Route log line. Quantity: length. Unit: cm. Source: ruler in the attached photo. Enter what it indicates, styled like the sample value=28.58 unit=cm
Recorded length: value=3.5 unit=cm
